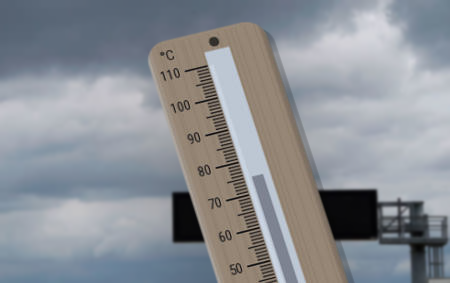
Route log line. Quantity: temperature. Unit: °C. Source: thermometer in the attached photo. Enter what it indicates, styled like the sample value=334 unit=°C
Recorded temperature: value=75 unit=°C
